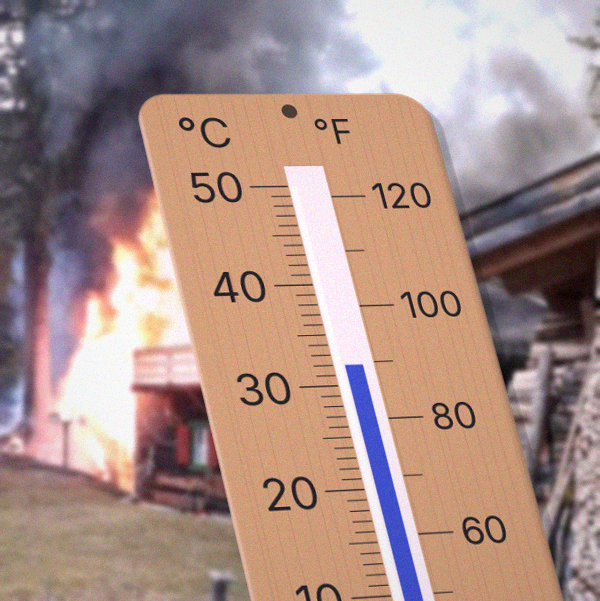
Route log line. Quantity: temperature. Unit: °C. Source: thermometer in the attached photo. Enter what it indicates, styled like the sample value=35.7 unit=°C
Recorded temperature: value=32 unit=°C
